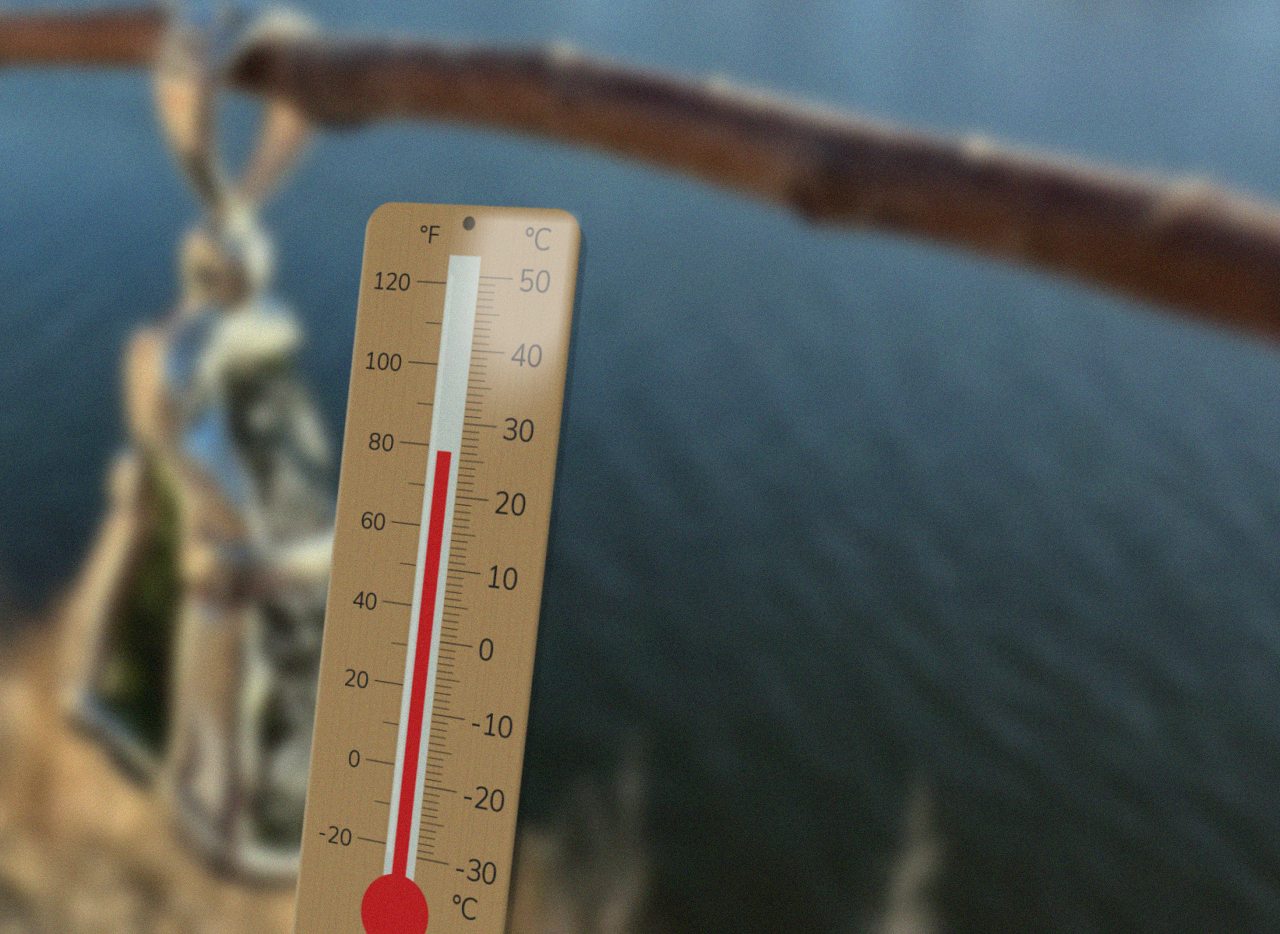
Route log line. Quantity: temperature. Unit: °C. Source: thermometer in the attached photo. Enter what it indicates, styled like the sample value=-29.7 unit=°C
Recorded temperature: value=26 unit=°C
